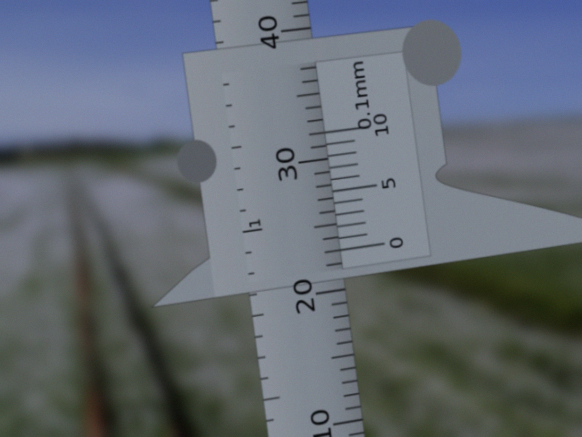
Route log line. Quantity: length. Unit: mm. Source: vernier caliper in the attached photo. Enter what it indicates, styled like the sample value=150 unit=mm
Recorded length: value=23.0 unit=mm
